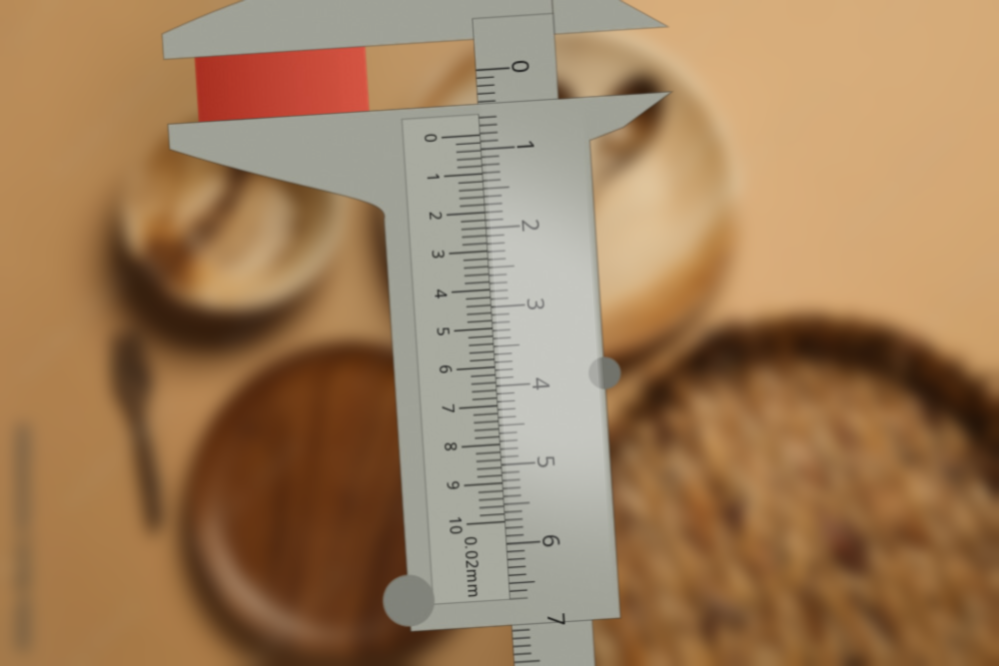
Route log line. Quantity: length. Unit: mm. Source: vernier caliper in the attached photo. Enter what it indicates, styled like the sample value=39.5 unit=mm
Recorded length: value=8.2 unit=mm
